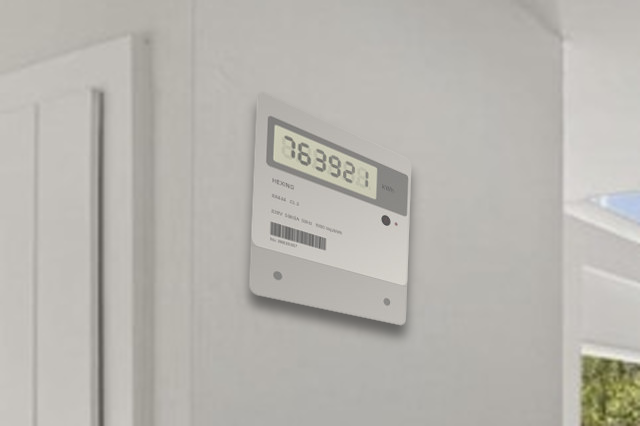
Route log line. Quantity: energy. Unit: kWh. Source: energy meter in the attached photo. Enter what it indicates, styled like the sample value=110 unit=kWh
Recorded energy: value=763921 unit=kWh
